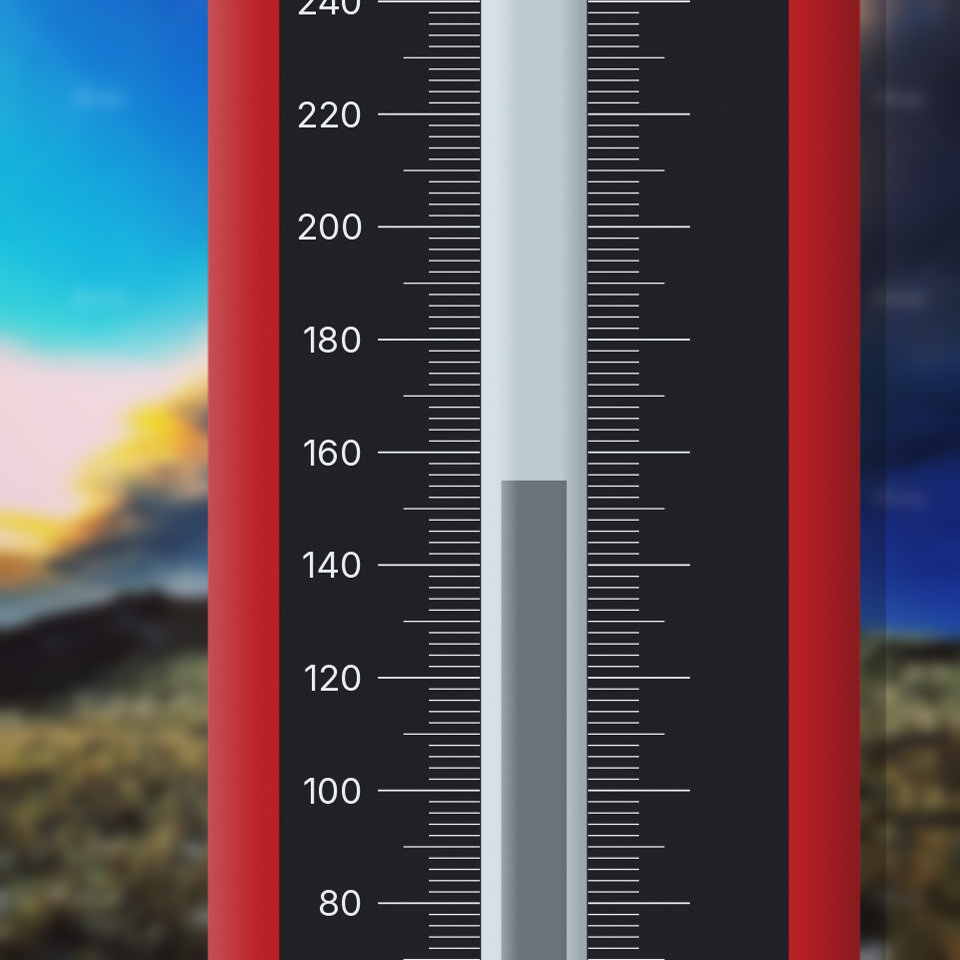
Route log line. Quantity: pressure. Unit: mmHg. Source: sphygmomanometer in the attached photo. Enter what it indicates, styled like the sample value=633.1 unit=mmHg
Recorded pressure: value=155 unit=mmHg
